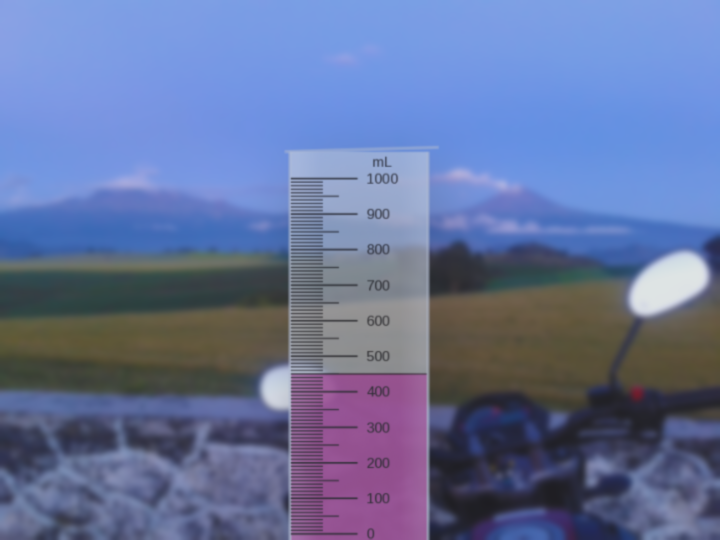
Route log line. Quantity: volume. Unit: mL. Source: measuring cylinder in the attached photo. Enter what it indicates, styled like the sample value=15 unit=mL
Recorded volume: value=450 unit=mL
